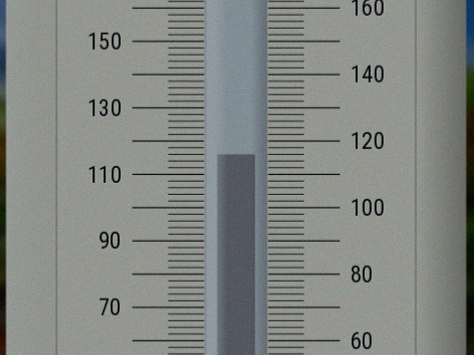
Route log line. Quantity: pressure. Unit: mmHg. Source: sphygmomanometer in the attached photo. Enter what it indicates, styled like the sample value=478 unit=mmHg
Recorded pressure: value=116 unit=mmHg
